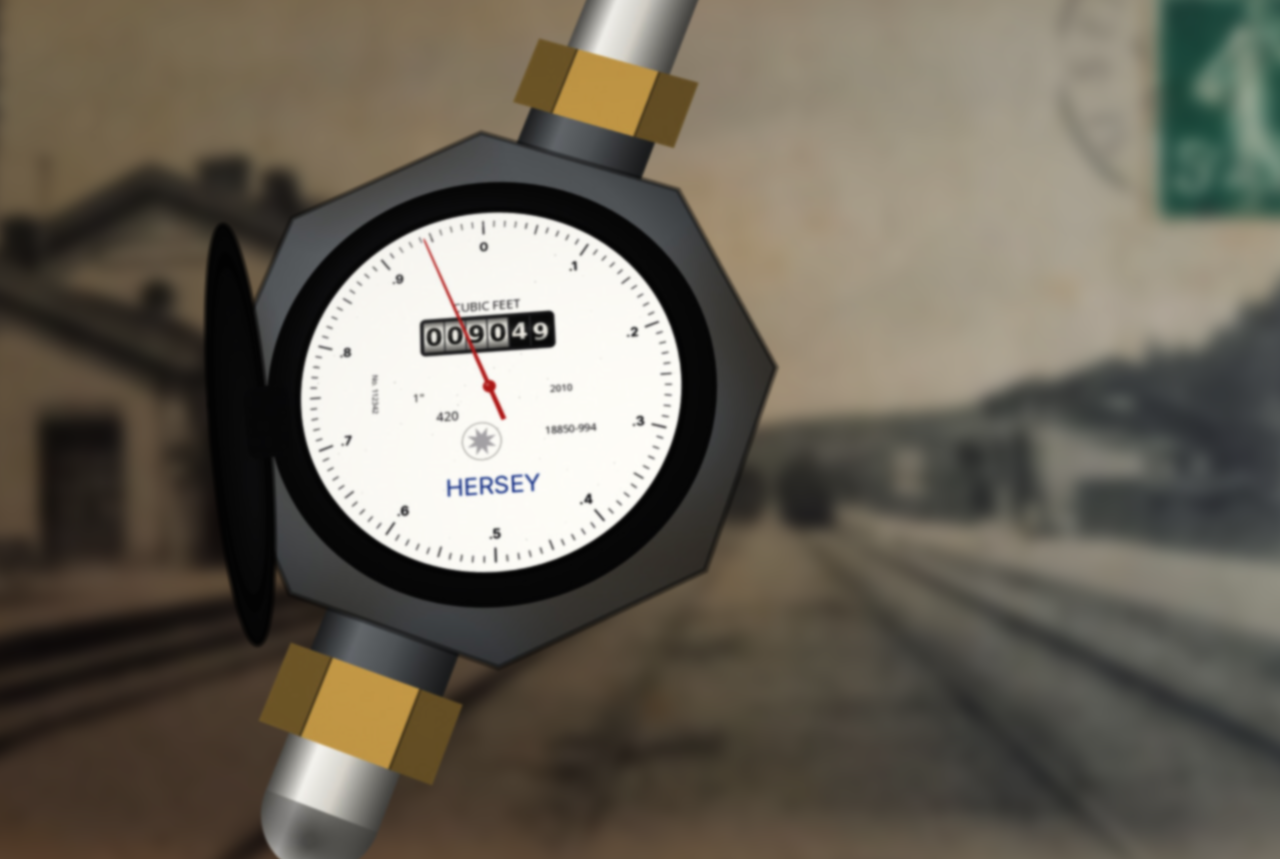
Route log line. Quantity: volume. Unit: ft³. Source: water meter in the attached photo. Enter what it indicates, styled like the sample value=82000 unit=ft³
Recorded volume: value=9048.94 unit=ft³
